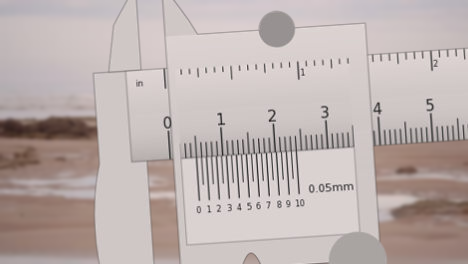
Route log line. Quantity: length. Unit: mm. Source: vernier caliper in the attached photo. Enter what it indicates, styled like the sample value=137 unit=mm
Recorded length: value=5.0 unit=mm
